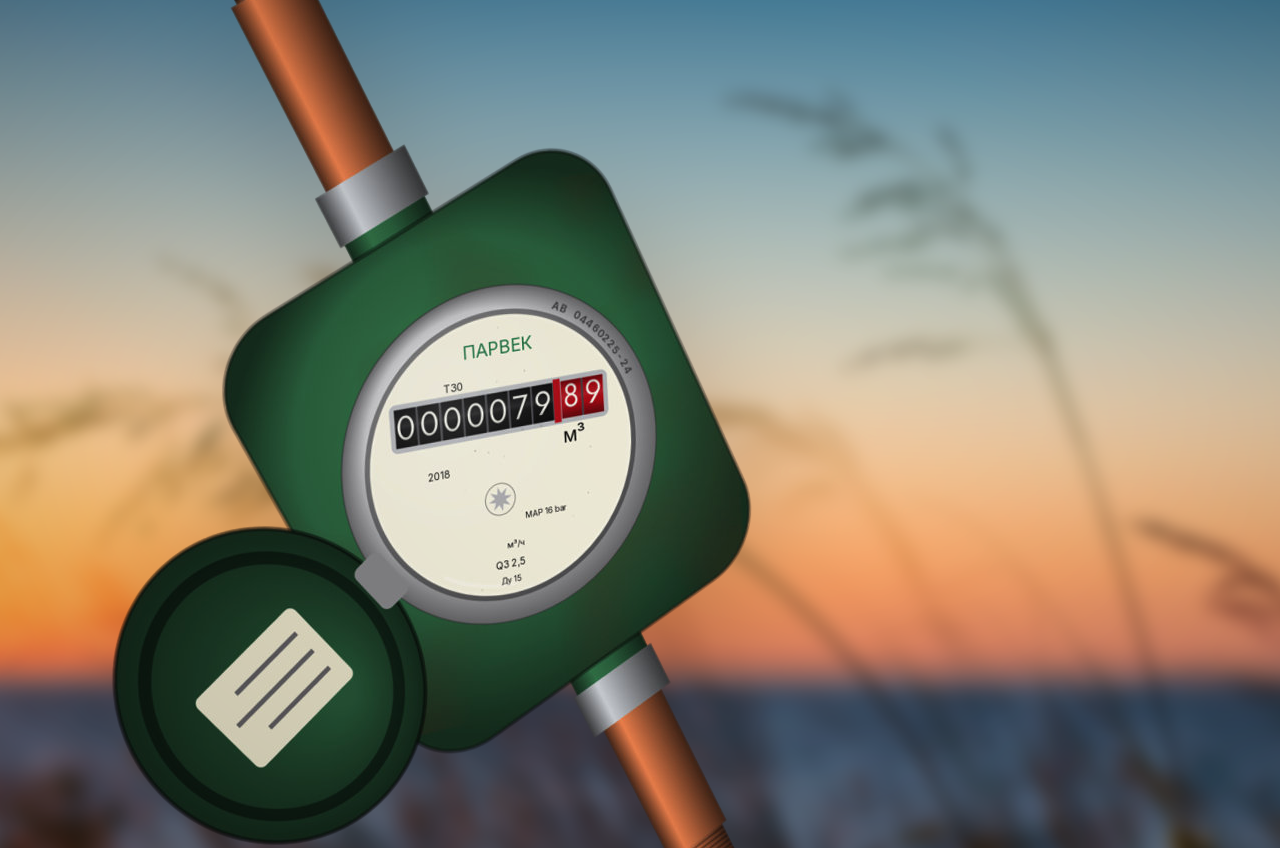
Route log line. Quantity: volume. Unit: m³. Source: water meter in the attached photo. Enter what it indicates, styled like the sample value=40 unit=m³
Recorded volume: value=79.89 unit=m³
